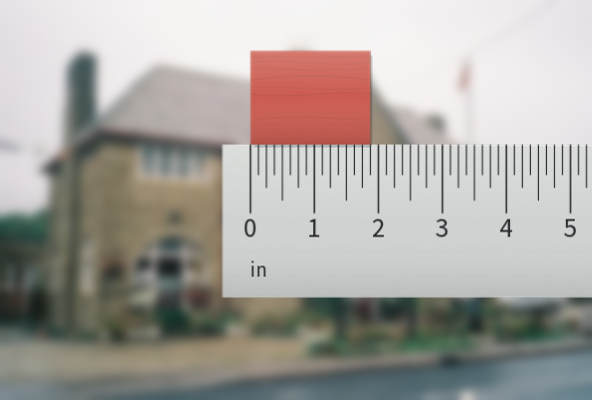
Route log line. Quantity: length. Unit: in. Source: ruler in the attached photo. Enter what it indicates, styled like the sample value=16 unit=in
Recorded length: value=1.875 unit=in
